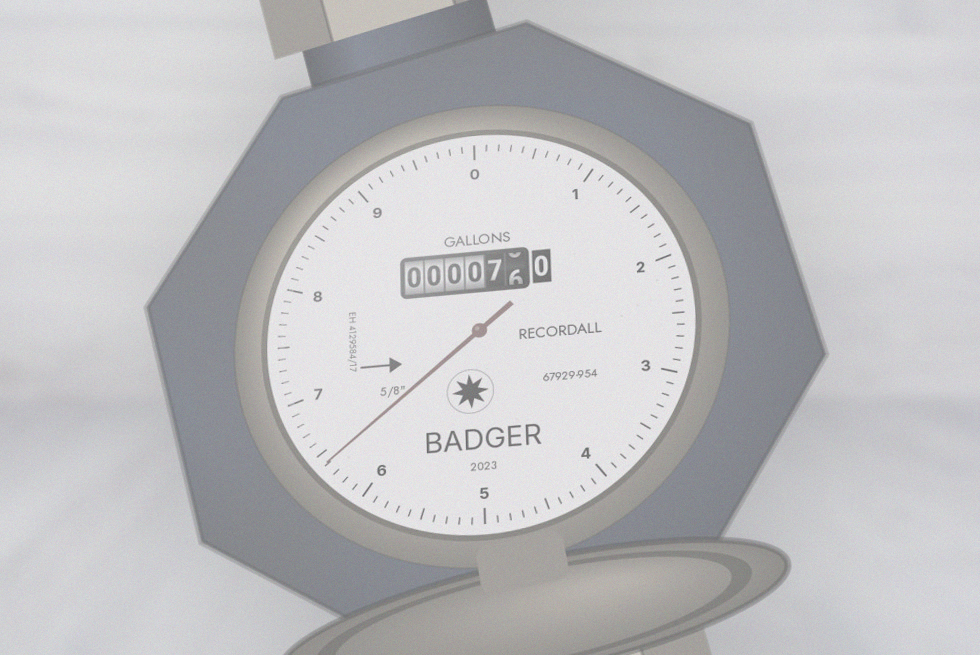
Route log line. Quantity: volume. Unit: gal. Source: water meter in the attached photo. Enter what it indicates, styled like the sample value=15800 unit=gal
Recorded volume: value=756.4 unit=gal
